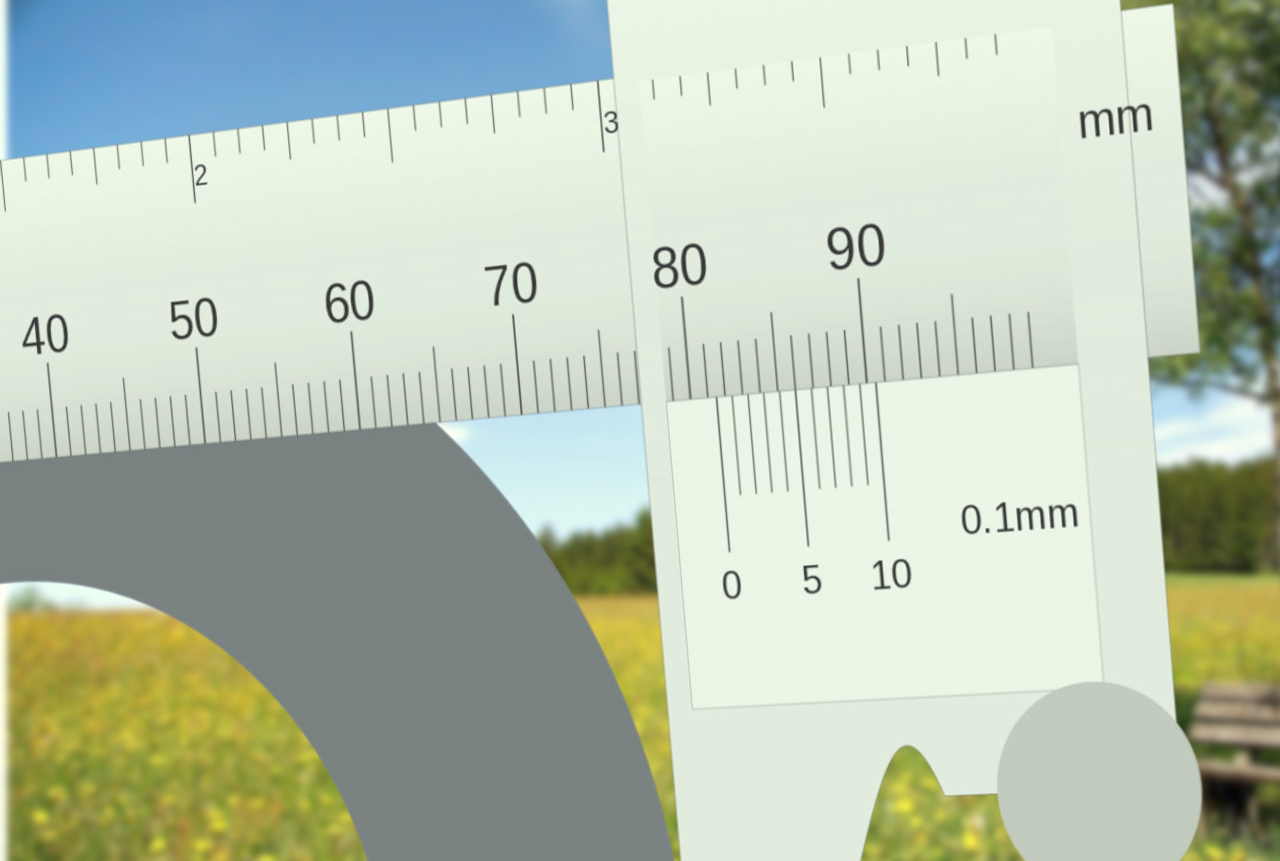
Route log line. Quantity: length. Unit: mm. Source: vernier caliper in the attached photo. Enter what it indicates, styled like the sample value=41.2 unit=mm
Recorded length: value=81.5 unit=mm
